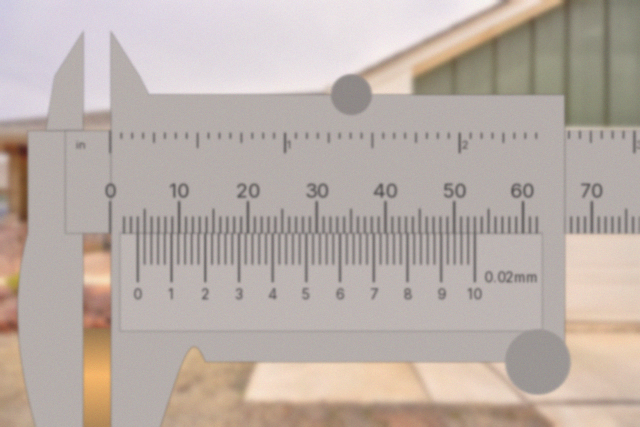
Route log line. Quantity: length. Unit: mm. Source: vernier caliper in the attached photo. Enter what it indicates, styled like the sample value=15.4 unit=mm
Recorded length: value=4.0 unit=mm
